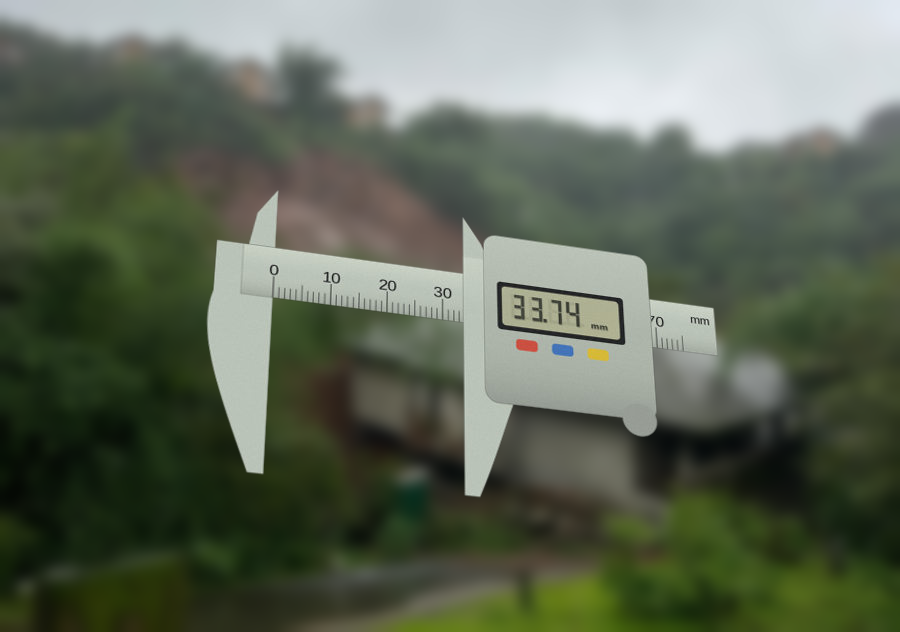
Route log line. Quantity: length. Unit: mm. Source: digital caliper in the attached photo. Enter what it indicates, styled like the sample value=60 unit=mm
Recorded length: value=33.74 unit=mm
